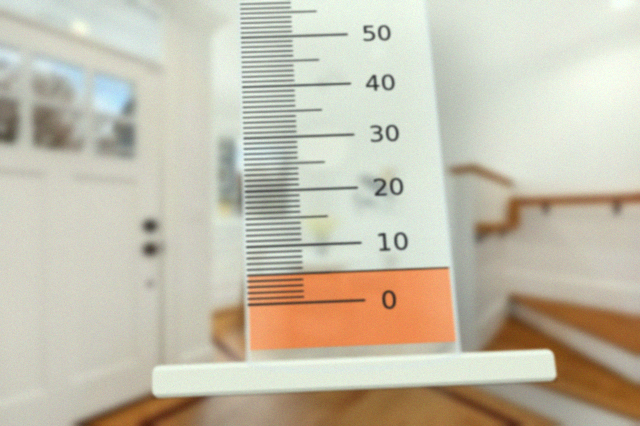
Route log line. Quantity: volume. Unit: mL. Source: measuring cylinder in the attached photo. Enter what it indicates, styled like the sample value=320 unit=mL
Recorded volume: value=5 unit=mL
